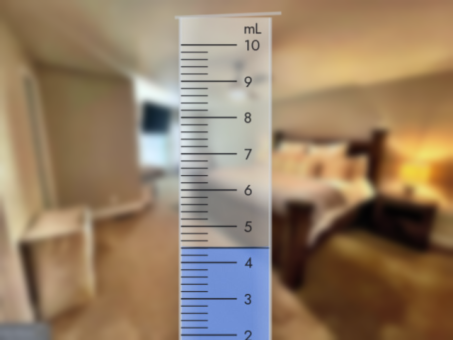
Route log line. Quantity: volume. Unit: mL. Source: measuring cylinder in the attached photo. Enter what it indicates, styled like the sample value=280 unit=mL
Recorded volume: value=4.4 unit=mL
